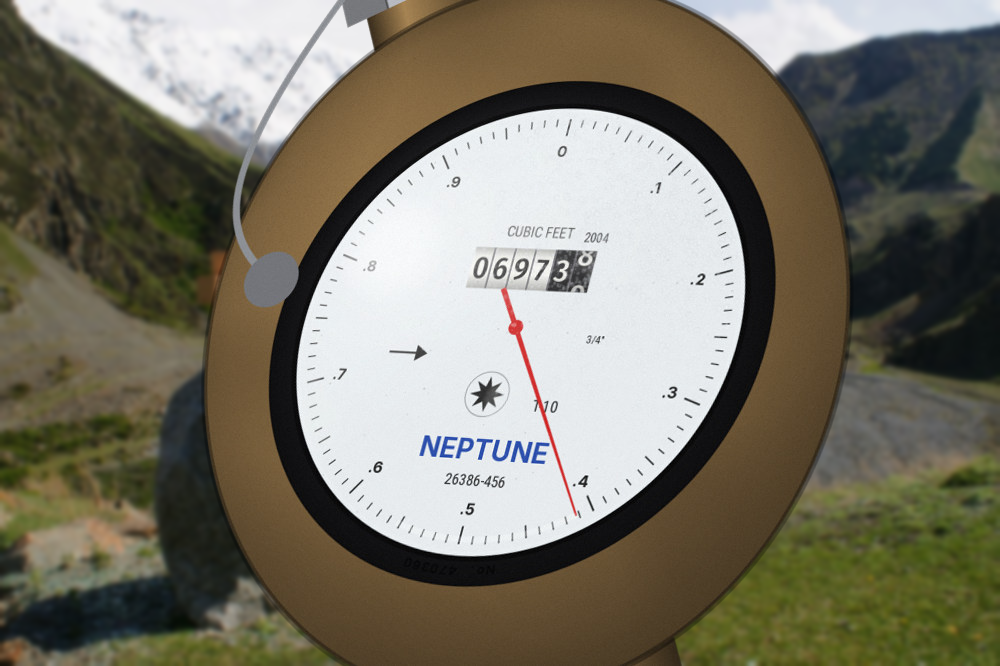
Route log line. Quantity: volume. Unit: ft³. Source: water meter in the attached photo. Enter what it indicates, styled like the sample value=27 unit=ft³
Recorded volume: value=69738.41 unit=ft³
